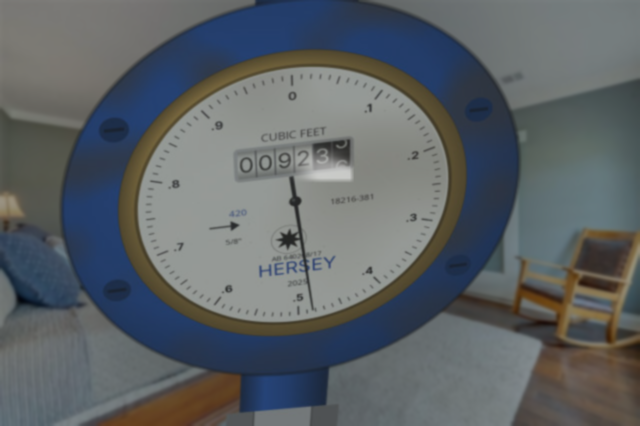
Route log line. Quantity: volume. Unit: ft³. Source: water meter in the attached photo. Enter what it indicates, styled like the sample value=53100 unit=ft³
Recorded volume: value=9235.48 unit=ft³
